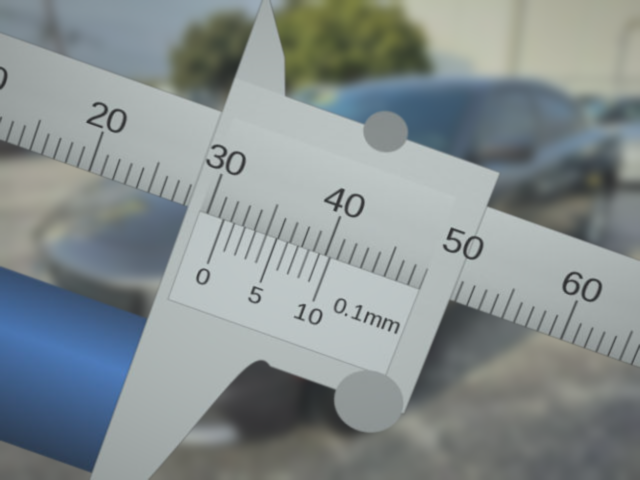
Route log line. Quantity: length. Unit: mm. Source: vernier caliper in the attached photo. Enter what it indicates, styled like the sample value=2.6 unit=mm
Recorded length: value=31.4 unit=mm
